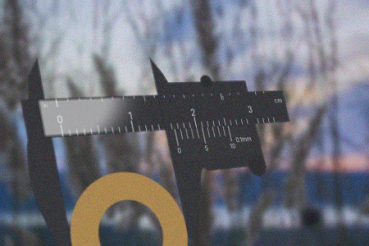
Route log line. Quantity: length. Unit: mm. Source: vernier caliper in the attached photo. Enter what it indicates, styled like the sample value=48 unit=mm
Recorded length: value=16.4 unit=mm
